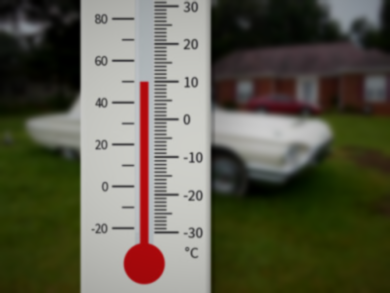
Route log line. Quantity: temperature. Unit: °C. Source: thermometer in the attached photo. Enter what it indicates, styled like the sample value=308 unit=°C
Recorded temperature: value=10 unit=°C
